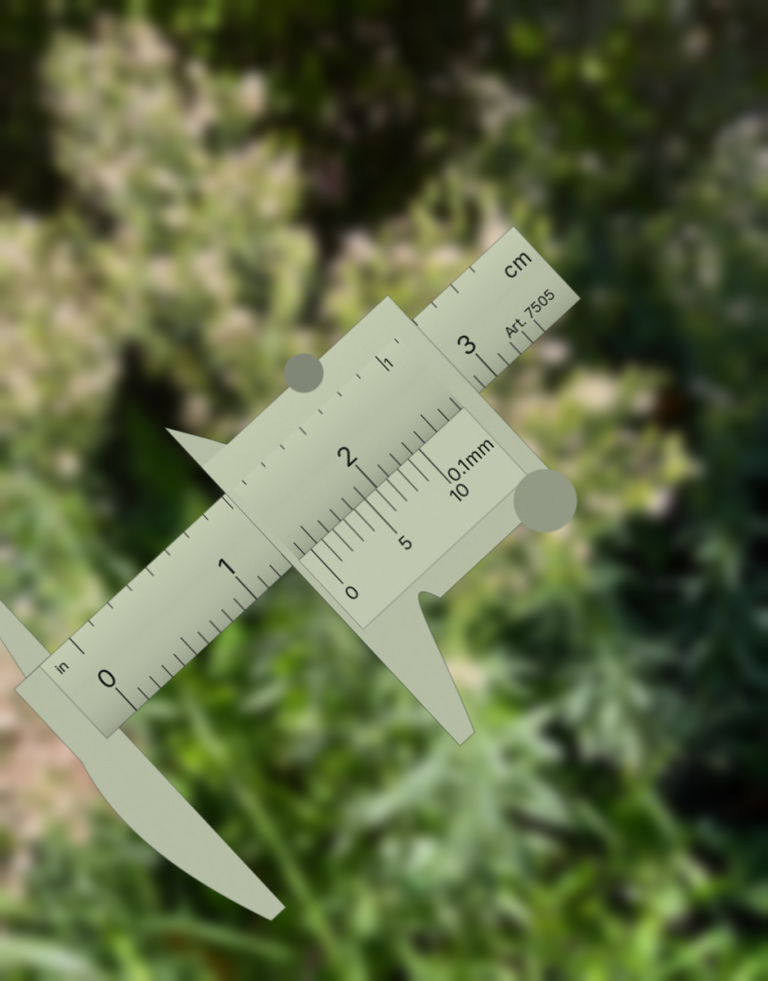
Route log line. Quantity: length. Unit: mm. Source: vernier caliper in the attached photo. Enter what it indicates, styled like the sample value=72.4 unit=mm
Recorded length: value=14.5 unit=mm
